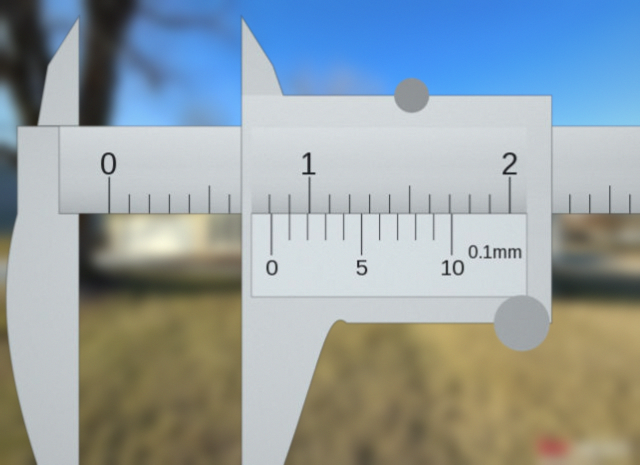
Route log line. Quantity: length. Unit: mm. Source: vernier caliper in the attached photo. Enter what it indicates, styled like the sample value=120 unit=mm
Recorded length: value=8.1 unit=mm
